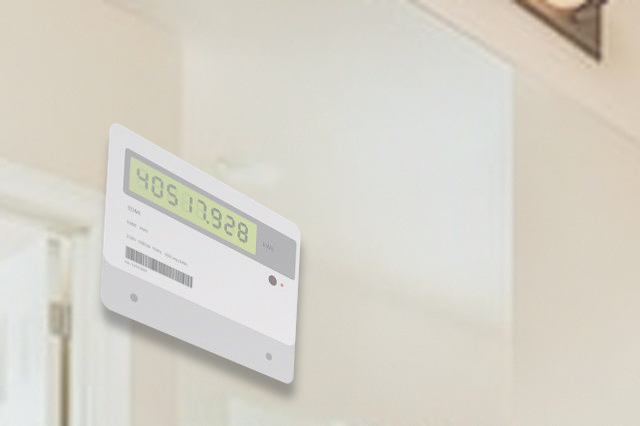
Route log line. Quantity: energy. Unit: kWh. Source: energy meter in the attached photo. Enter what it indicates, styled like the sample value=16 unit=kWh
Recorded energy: value=40517.928 unit=kWh
